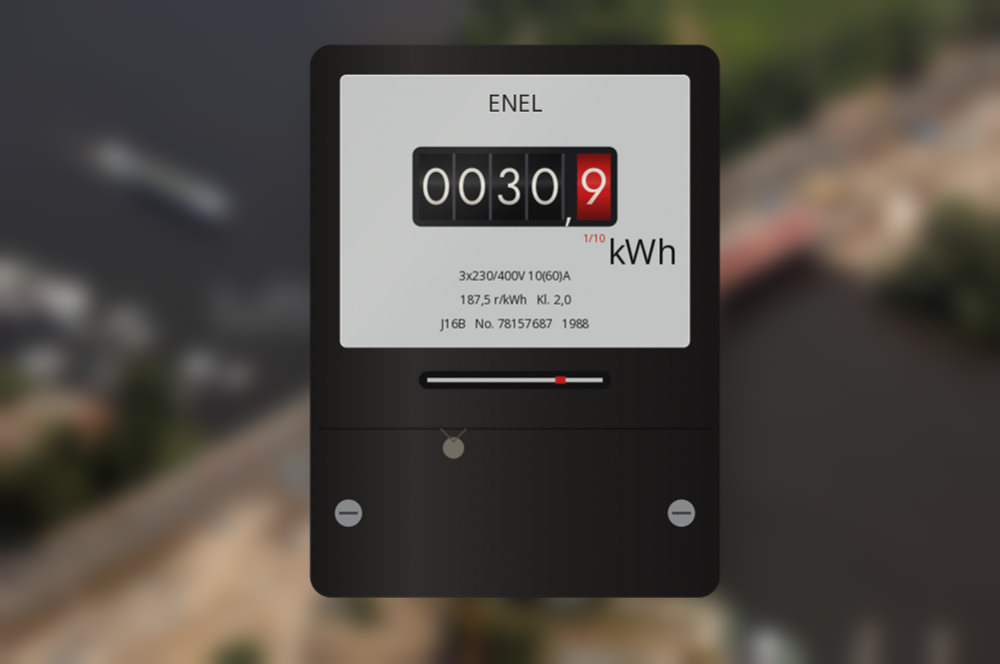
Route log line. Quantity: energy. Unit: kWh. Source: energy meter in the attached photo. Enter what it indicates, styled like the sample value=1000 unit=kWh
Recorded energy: value=30.9 unit=kWh
